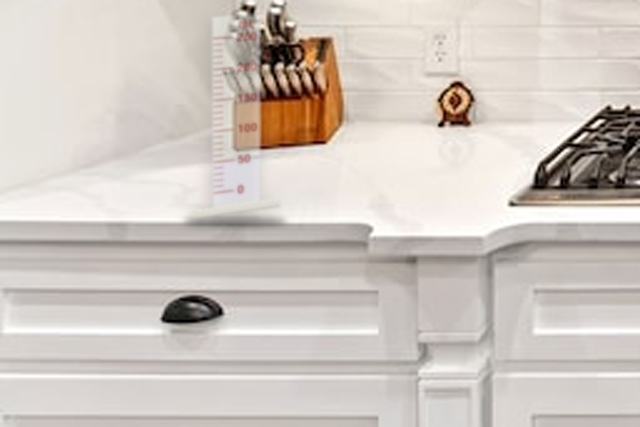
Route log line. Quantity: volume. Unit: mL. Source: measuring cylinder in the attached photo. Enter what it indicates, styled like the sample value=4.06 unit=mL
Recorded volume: value=50 unit=mL
